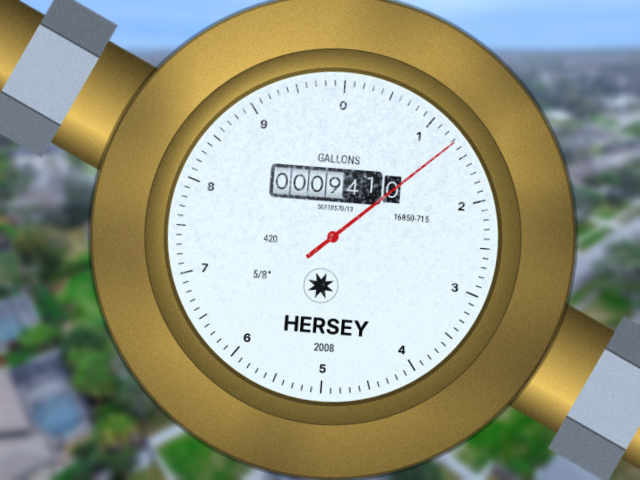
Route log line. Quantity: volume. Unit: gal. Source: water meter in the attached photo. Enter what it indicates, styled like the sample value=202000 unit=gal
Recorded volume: value=9411.3 unit=gal
